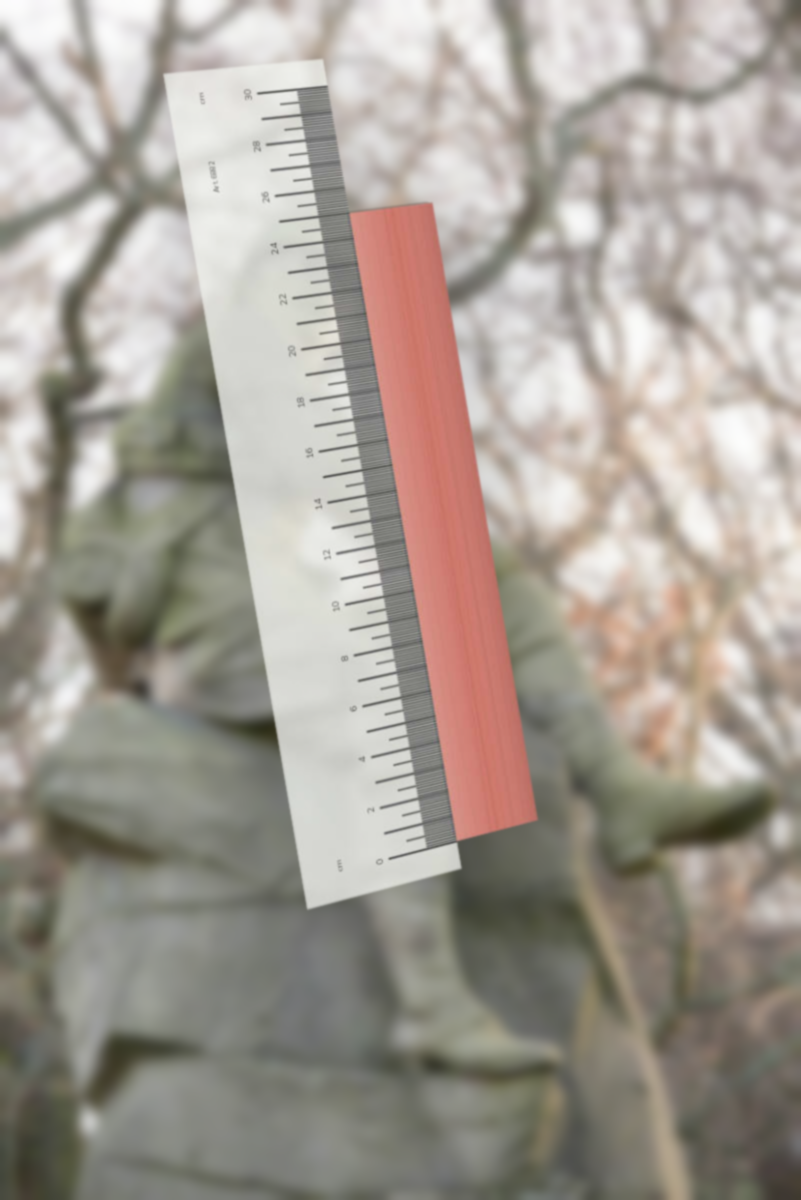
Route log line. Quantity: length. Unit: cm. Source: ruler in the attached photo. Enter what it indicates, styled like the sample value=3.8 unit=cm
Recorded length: value=25 unit=cm
